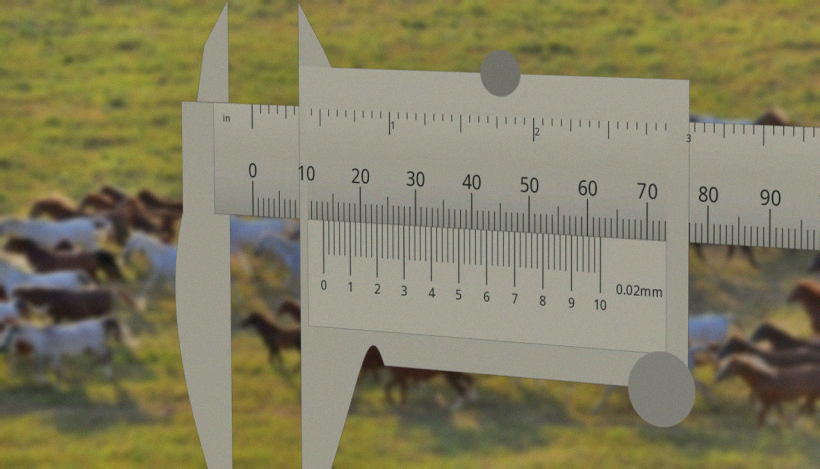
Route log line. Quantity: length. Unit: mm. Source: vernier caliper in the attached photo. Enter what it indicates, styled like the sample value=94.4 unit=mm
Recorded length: value=13.2 unit=mm
